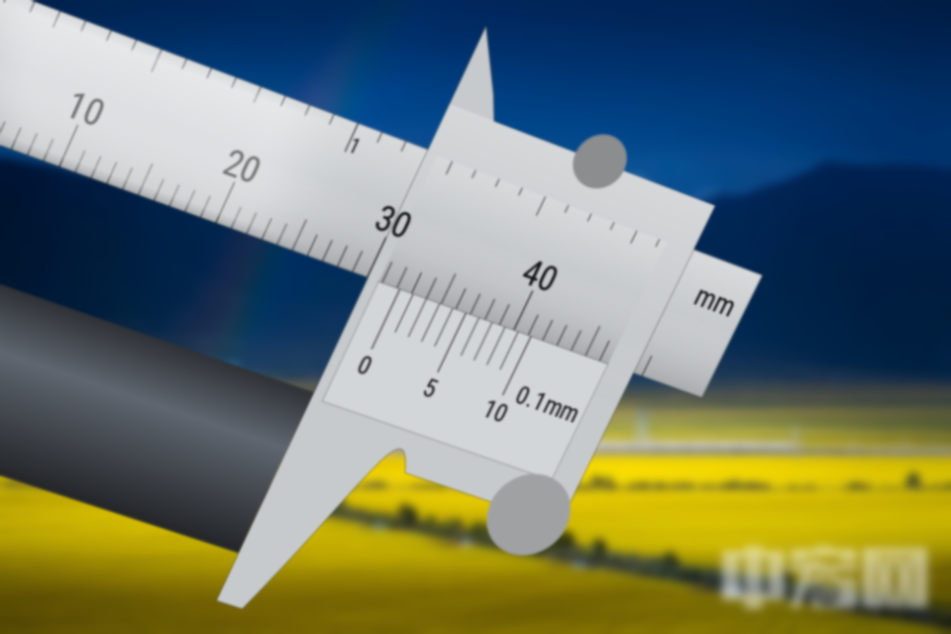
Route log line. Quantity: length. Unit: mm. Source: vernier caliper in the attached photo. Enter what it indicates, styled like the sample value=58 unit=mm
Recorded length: value=32.2 unit=mm
